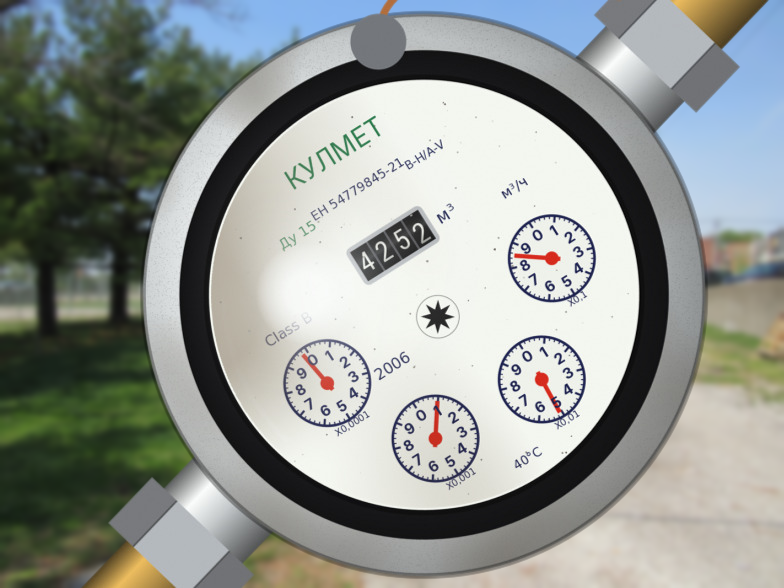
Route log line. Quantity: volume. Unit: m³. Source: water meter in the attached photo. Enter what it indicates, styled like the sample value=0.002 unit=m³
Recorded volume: value=4251.8509 unit=m³
